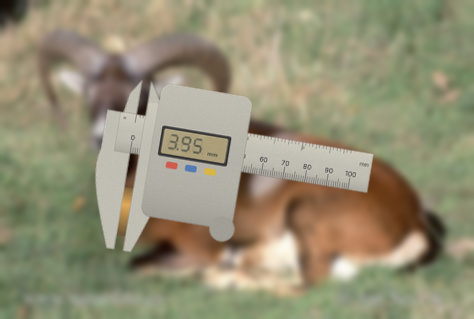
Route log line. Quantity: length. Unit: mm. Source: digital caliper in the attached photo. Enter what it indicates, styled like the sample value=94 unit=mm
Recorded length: value=3.95 unit=mm
